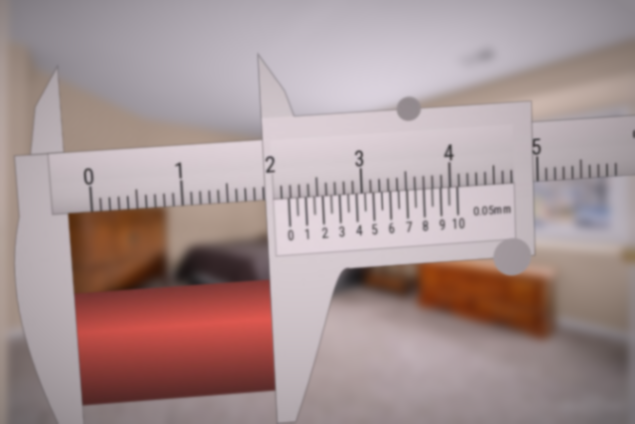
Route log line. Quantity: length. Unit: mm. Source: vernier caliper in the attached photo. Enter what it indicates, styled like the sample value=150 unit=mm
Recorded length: value=21.8 unit=mm
